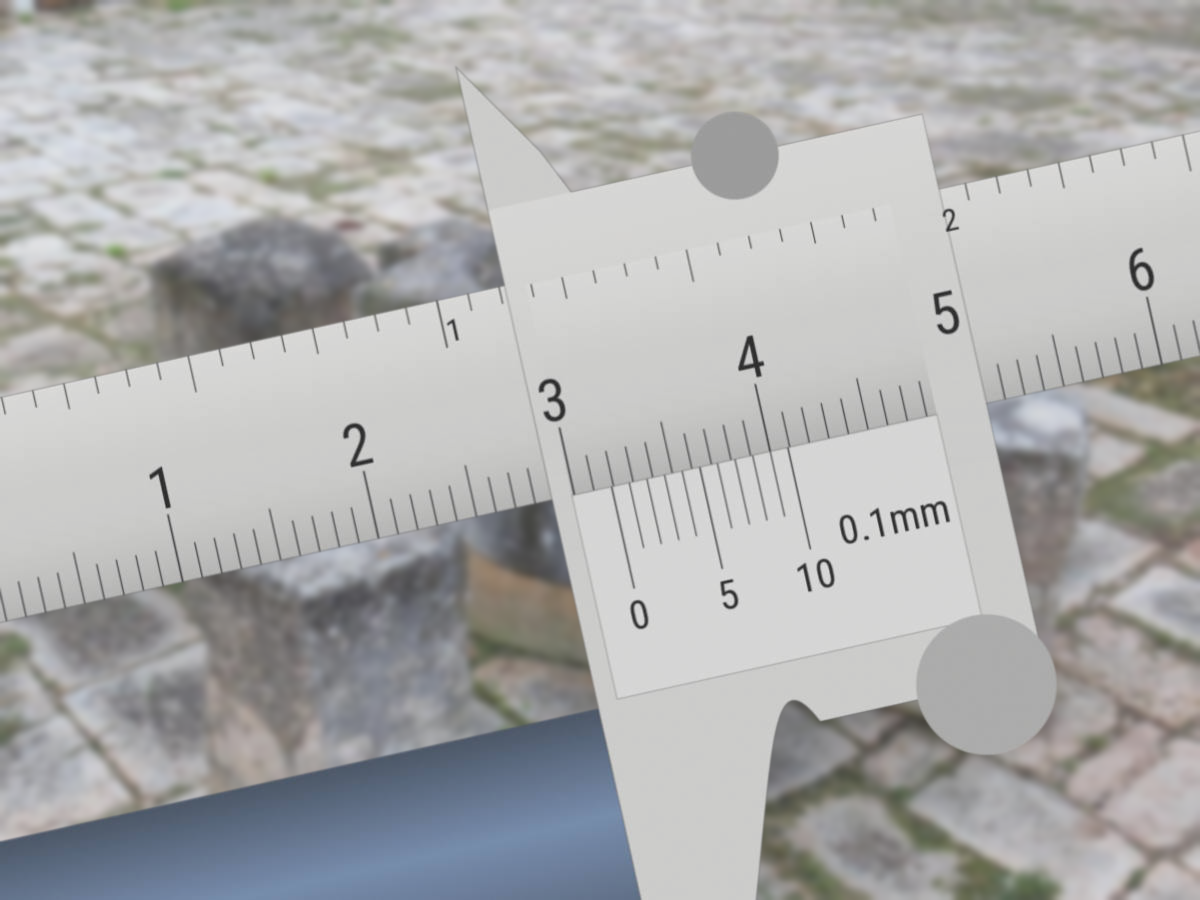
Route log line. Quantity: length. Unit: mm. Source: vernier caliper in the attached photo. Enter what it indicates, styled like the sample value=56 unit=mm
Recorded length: value=31.9 unit=mm
